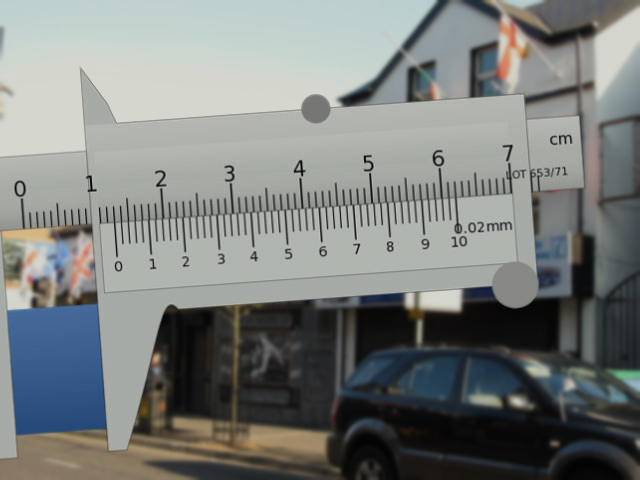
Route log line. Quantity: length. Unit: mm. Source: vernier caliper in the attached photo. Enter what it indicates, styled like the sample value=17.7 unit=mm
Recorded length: value=13.0 unit=mm
